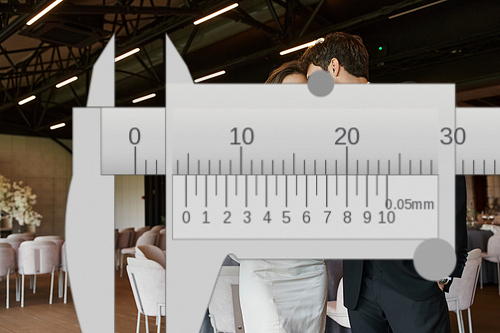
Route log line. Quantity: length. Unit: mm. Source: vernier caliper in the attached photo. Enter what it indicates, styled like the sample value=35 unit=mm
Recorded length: value=4.8 unit=mm
